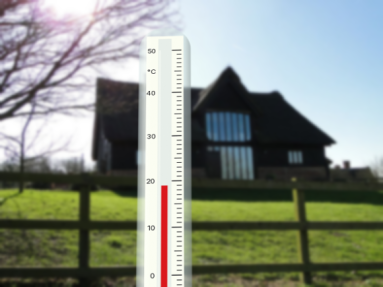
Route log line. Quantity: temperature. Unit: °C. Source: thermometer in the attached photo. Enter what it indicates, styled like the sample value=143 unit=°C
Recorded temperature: value=19 unit=°C
